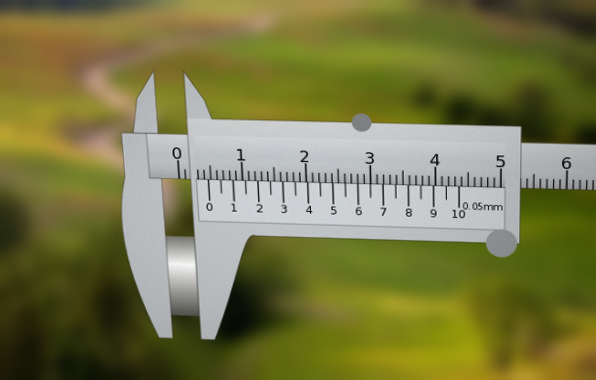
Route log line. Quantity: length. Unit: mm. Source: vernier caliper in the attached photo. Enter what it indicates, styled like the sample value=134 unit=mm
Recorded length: value=4.6 unit=mm
